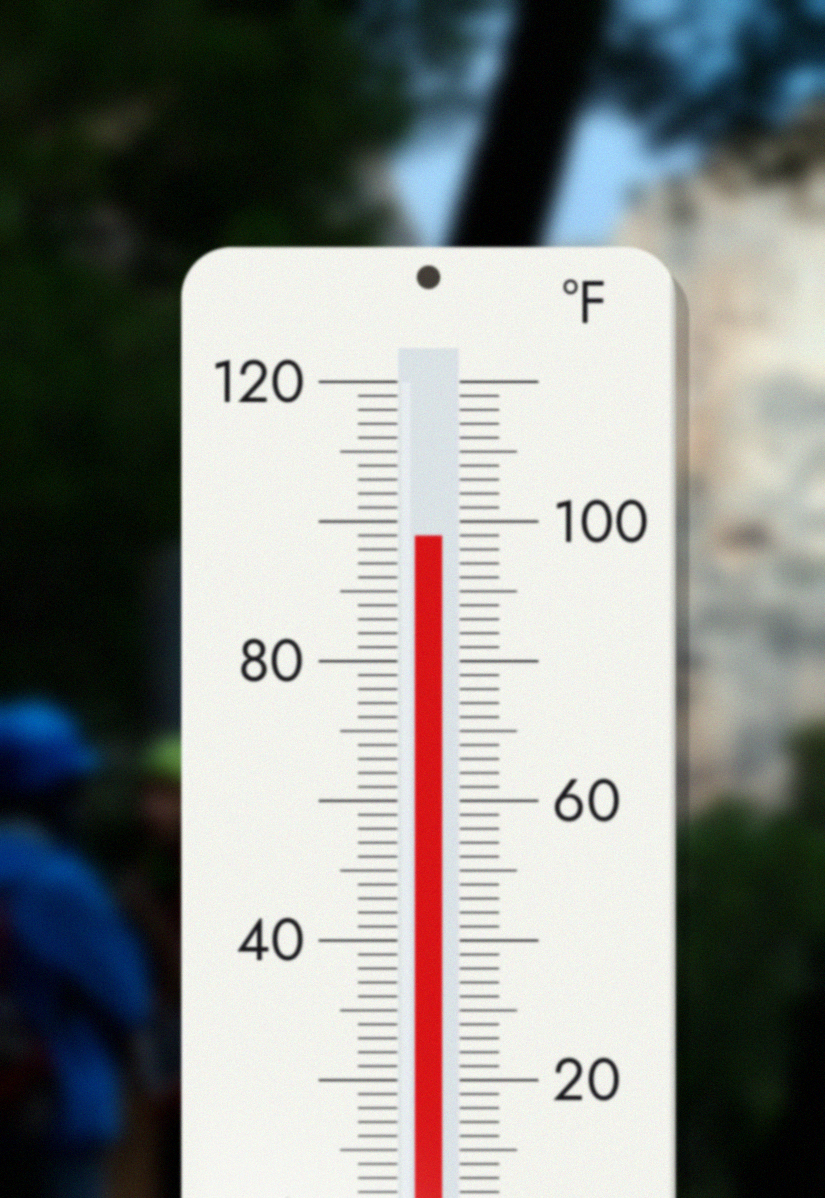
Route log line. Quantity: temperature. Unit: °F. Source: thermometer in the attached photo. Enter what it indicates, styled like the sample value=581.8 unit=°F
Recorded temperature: value=98 unit=°F
